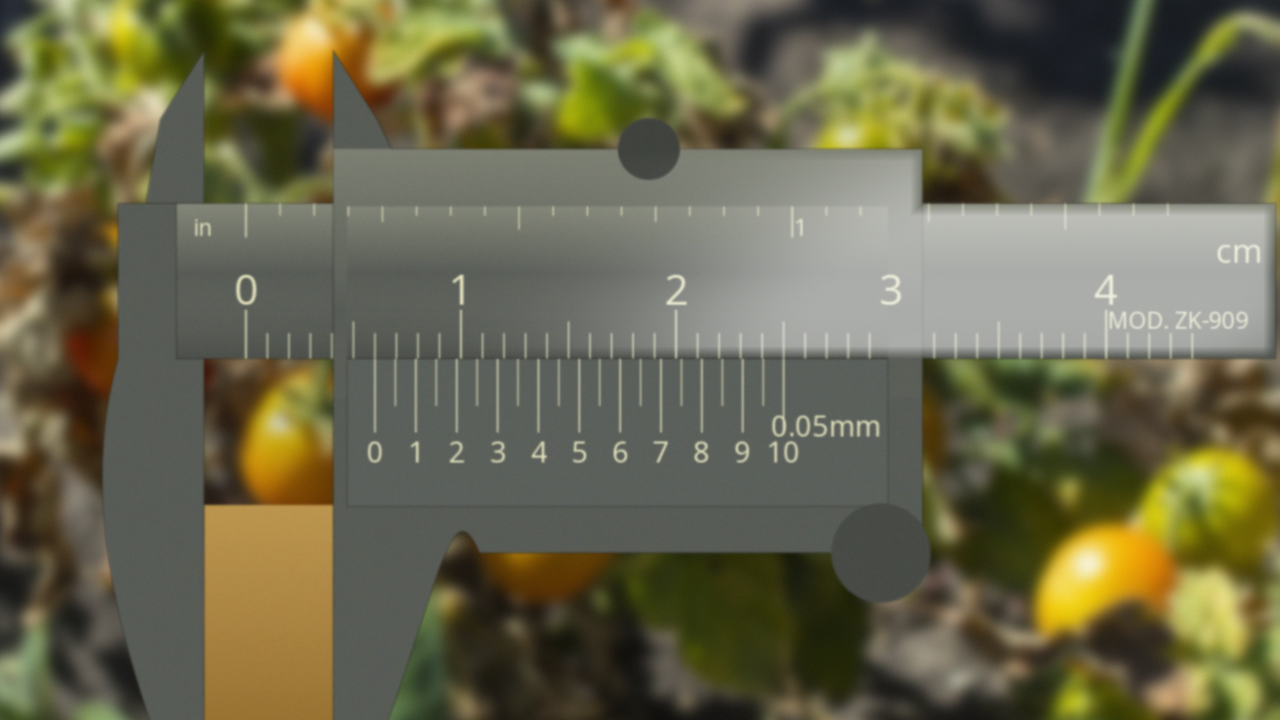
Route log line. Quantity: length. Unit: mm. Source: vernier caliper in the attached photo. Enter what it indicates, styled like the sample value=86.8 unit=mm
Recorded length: value=6.0 unit=mm
